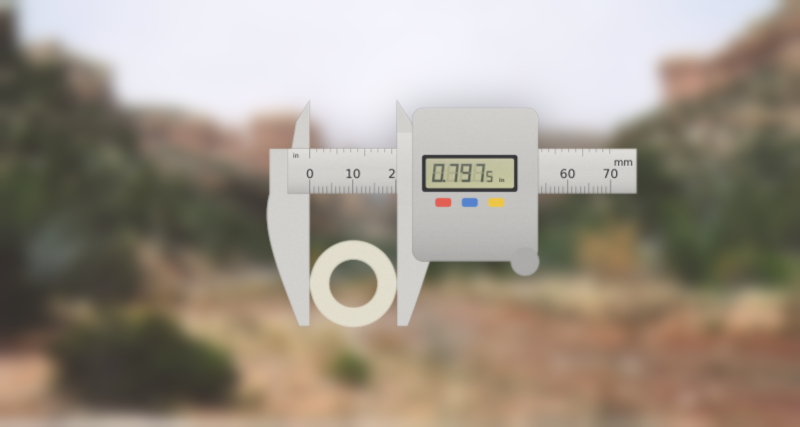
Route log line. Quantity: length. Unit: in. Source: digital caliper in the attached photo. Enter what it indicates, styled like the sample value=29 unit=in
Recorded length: value=0.7975 unit=in
